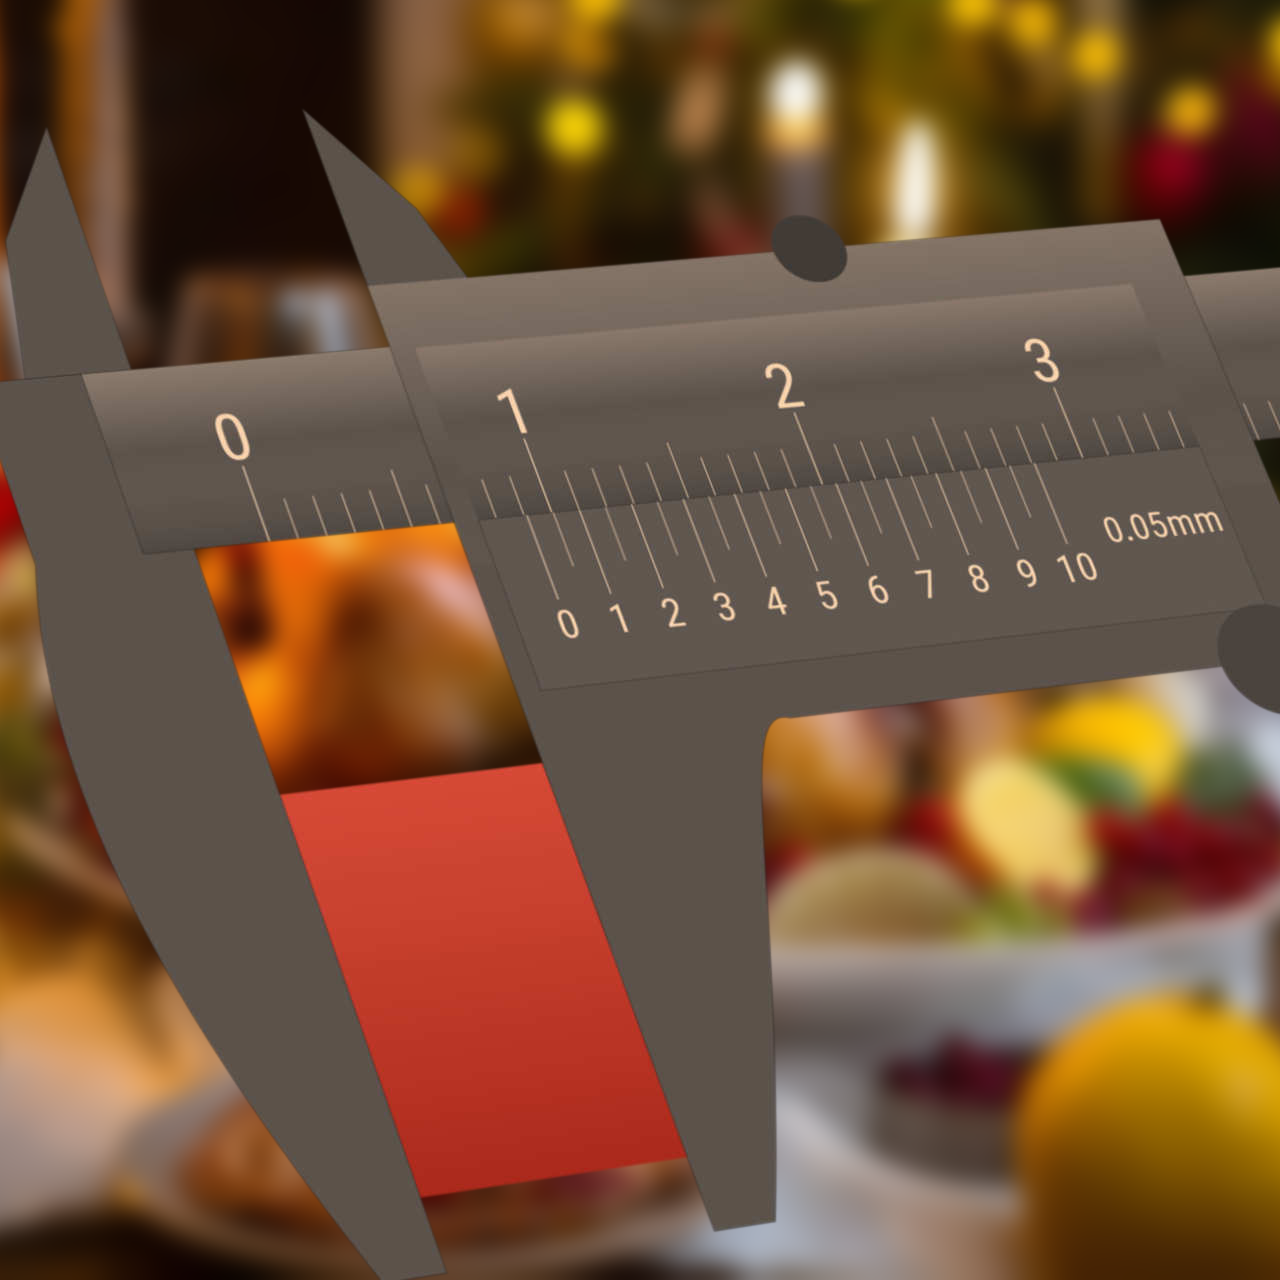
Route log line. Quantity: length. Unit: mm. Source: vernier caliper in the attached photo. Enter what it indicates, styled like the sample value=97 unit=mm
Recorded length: value=9.1 unit=mm
